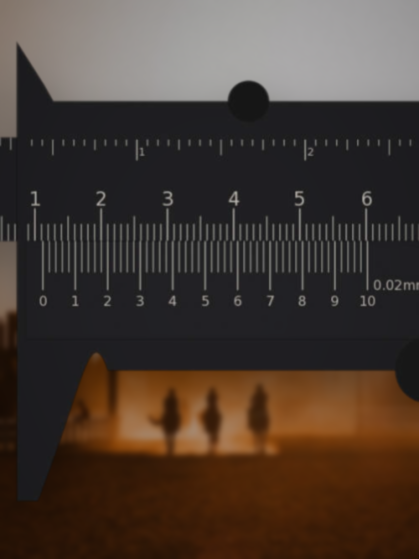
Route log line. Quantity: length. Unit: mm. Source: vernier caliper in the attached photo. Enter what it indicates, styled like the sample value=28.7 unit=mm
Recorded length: value=11.2 unit=mm
